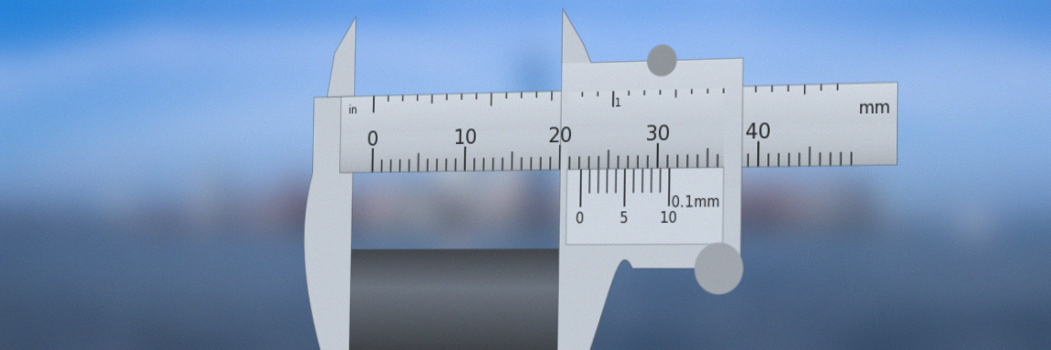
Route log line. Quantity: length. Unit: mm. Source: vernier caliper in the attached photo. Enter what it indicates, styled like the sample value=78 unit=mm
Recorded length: value=22.2 unit=mm
